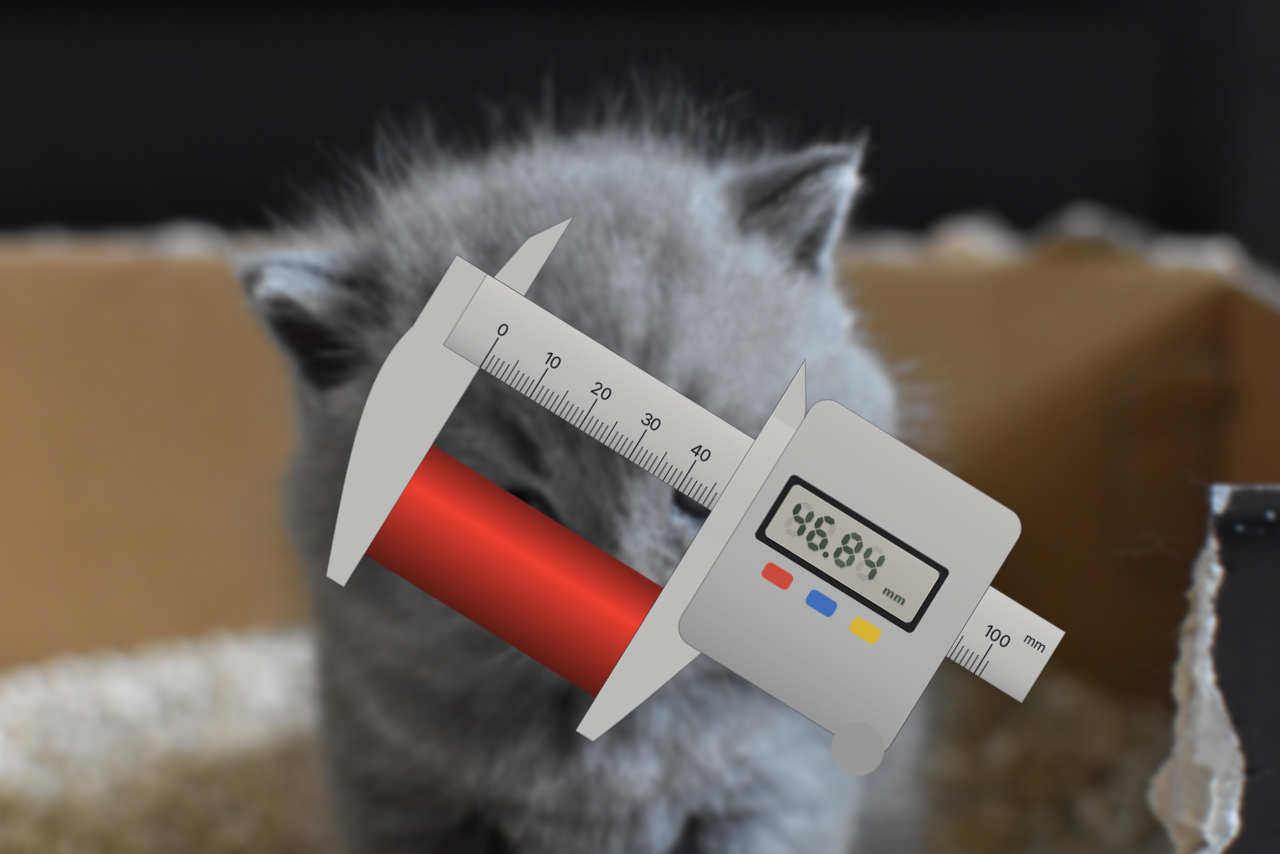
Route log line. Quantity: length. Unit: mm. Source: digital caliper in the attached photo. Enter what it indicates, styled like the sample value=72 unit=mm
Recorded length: value=46.84 unit=mm
